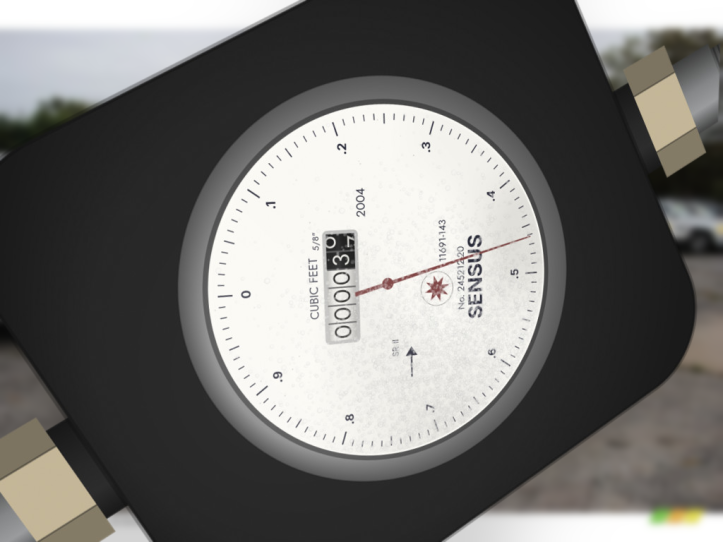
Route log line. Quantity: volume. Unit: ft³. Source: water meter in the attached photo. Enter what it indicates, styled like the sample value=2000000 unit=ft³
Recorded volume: value=36.46 unit=ft³
